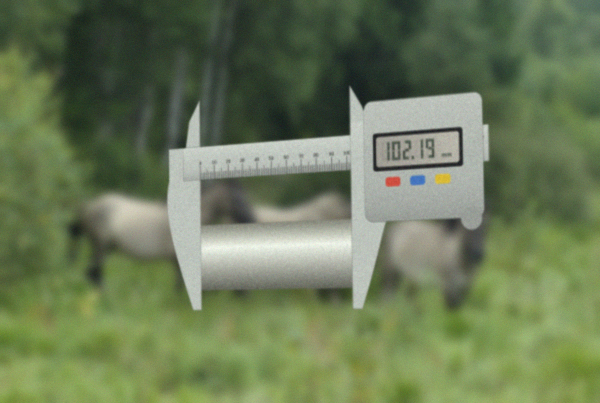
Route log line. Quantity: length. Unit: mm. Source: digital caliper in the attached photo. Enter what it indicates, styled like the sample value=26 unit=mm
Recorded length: value=102.19 unit=mm
